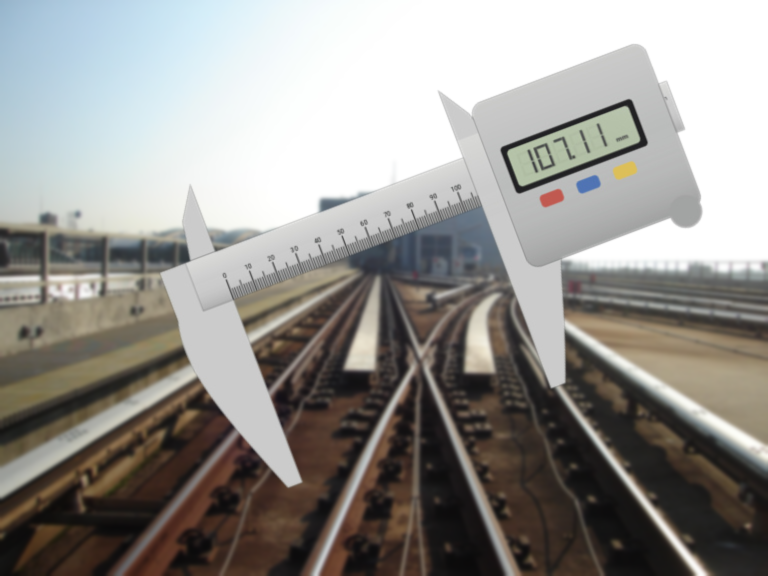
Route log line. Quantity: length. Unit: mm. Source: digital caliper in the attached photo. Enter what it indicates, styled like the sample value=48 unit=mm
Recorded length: value=107.11 unit=mm
